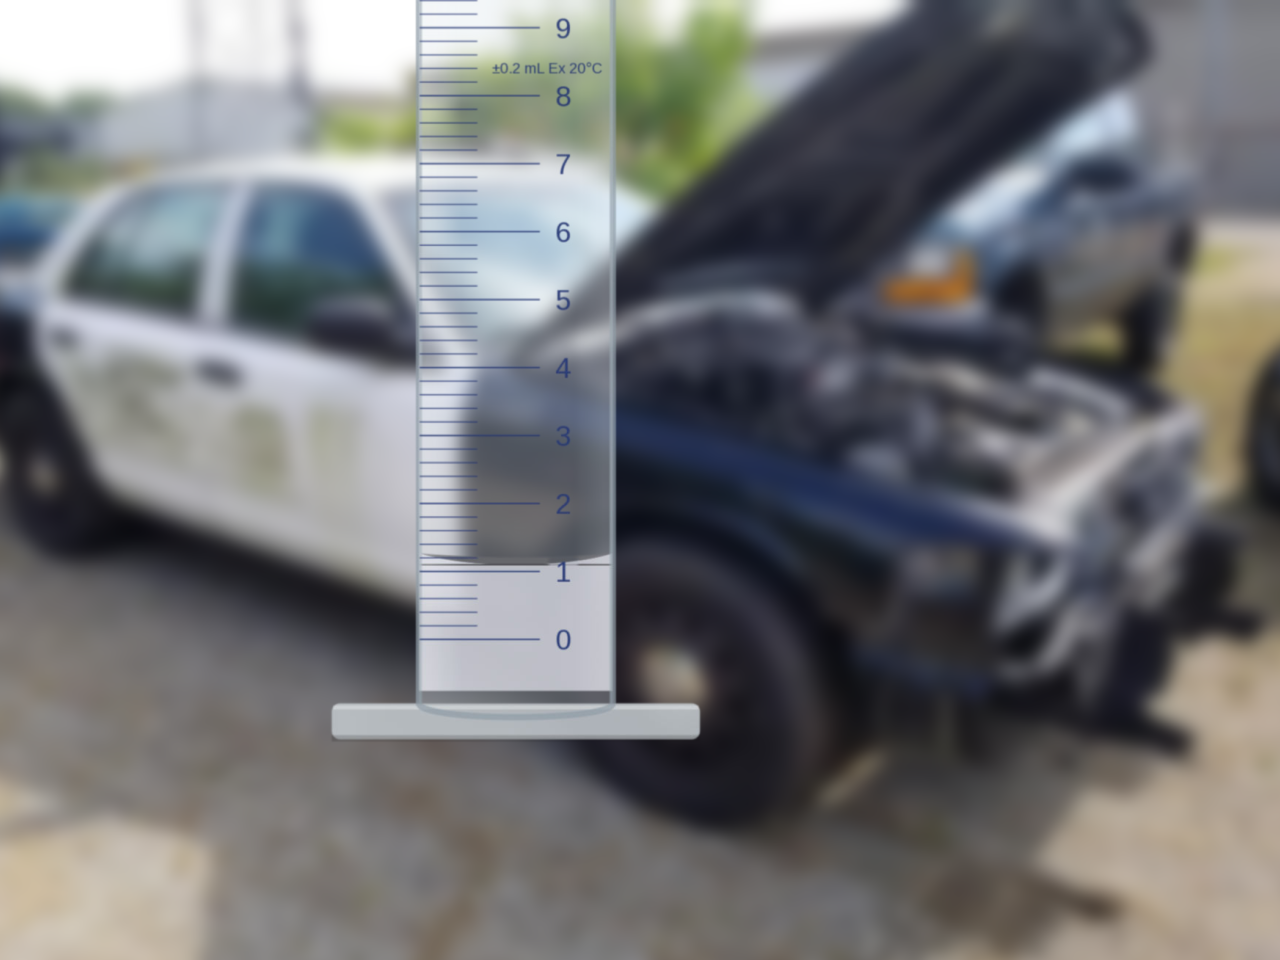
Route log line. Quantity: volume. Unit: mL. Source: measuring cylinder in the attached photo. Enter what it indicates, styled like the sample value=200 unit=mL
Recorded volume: value=1.1 unit=mL
